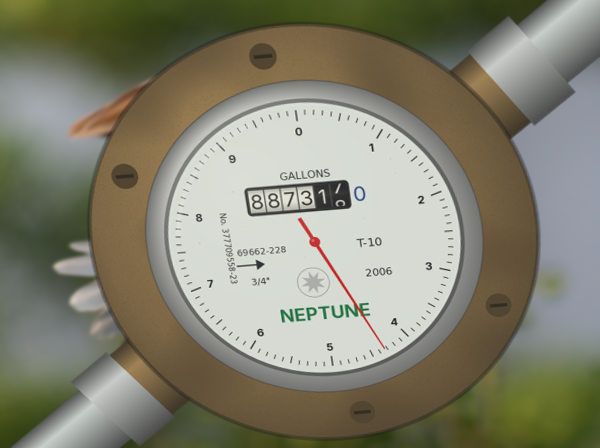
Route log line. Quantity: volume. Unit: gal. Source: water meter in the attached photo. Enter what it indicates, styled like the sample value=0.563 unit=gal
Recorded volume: value=8873174.3 unit=gal
